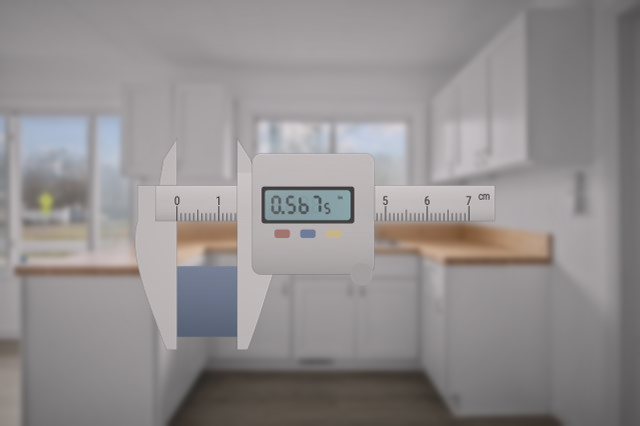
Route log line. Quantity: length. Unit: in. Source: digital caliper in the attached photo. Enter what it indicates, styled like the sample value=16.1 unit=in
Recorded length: value=0.5675 unit=in
